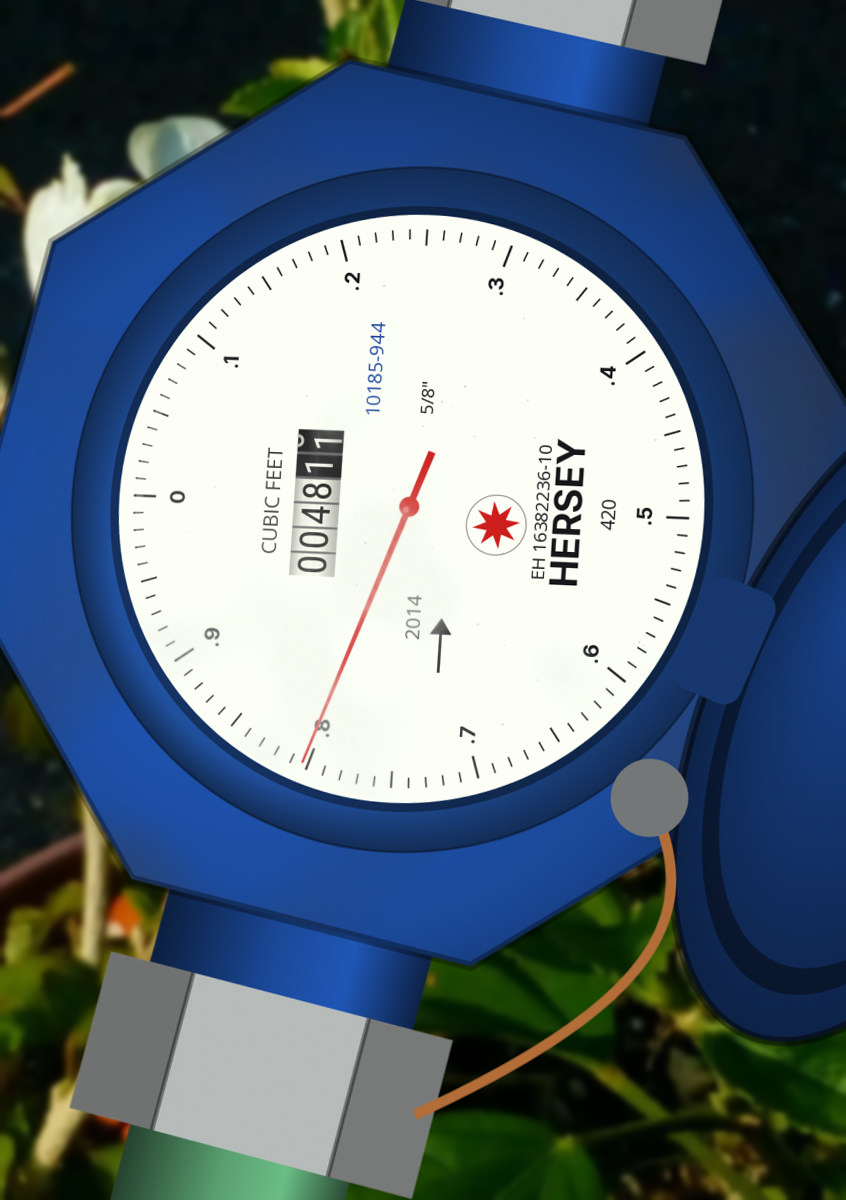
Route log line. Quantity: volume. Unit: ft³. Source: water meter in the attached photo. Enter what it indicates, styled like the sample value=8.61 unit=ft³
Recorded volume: value=4810.80 unit=ft³
